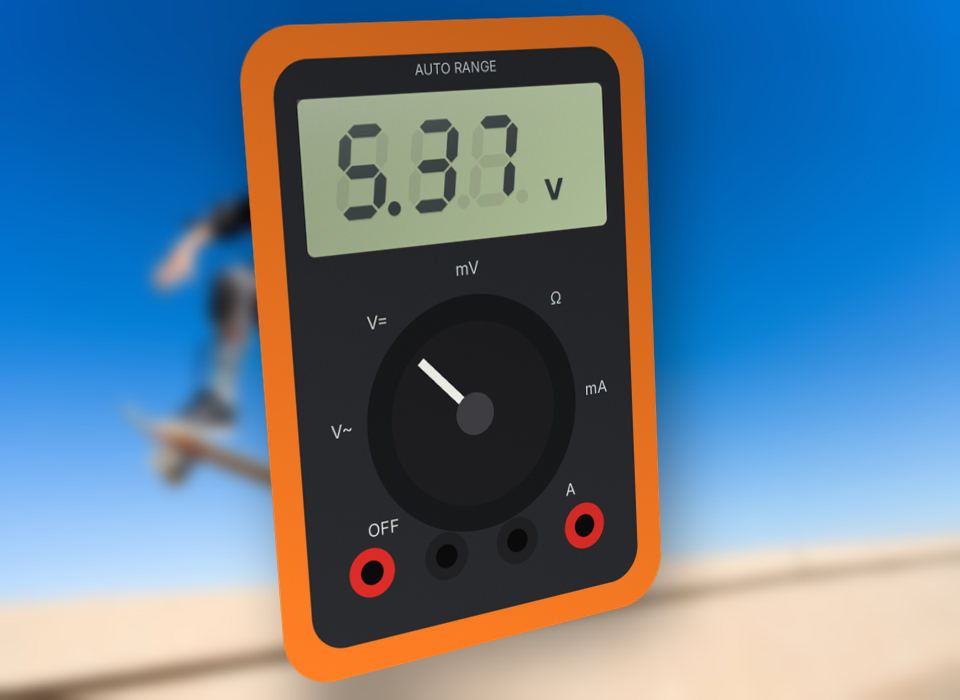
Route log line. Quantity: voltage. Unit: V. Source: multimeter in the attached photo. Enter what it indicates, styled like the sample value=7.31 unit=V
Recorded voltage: value=5.37 unit=V
